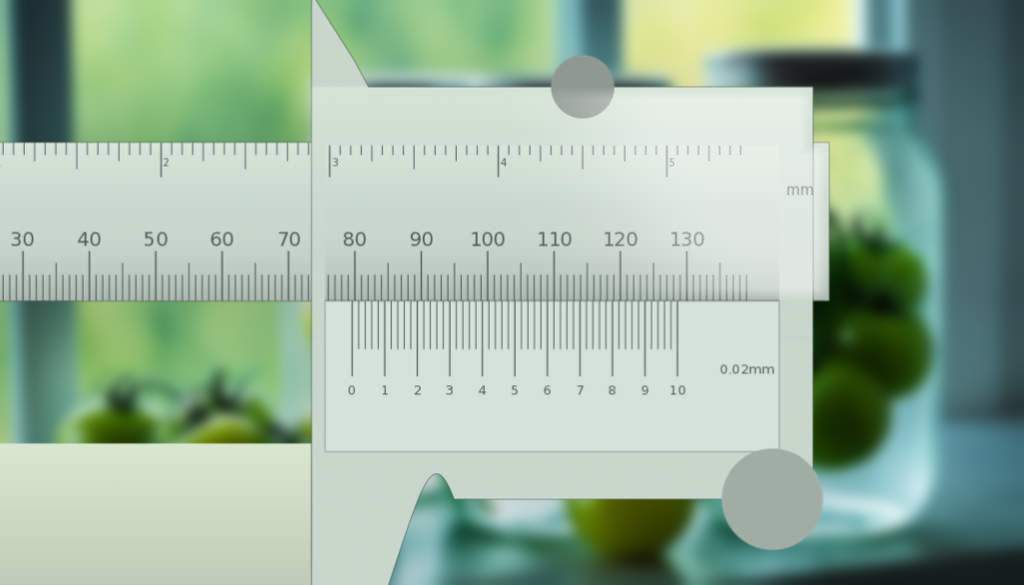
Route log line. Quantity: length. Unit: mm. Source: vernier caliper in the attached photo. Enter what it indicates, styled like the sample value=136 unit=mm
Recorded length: value=79.6 unit=mm
